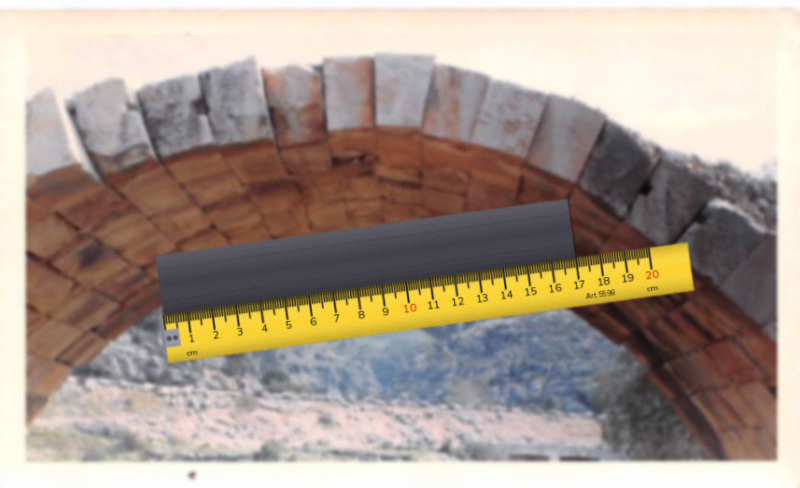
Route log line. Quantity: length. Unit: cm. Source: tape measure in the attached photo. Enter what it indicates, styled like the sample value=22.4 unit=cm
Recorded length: value=17 unit=cm
